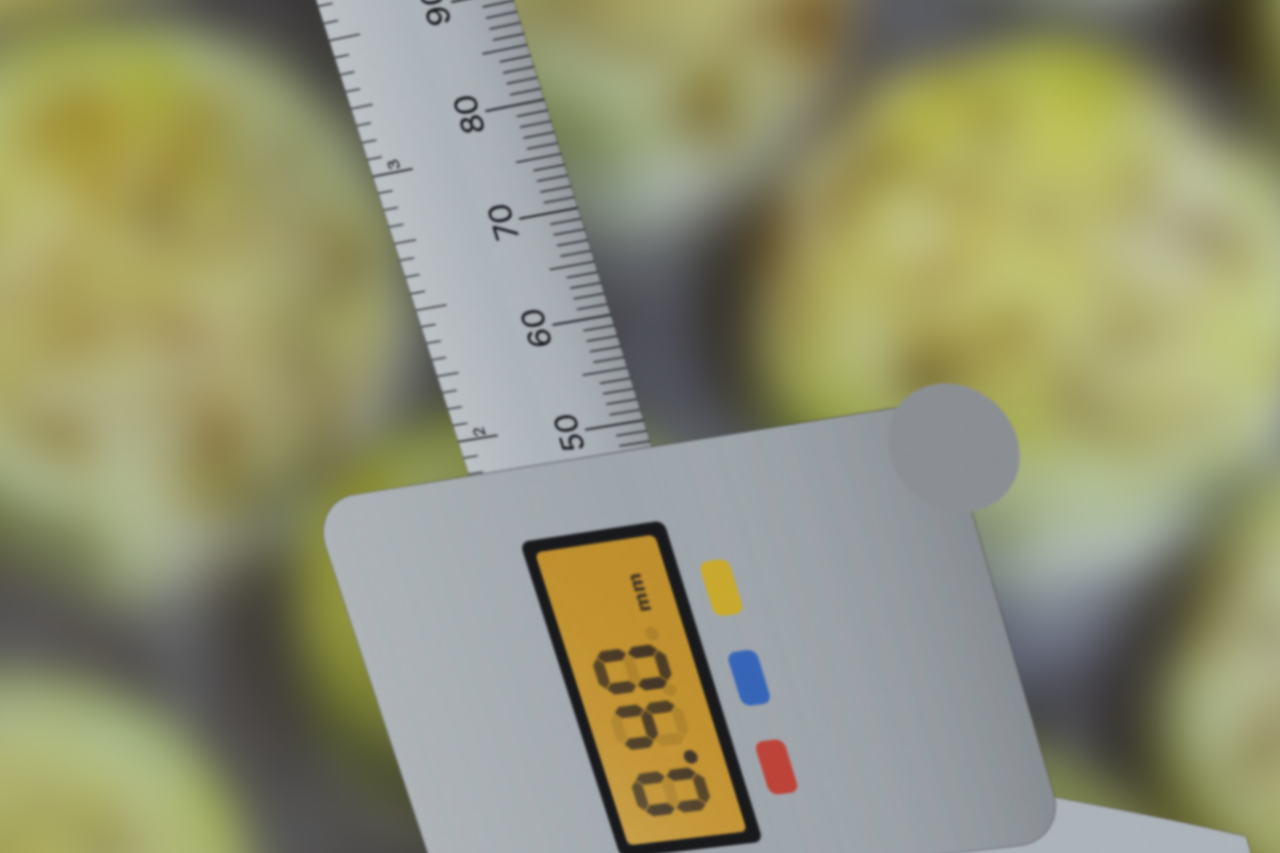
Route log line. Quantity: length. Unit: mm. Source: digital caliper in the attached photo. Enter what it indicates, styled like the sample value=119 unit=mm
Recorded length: value=0.40 unit=mm
